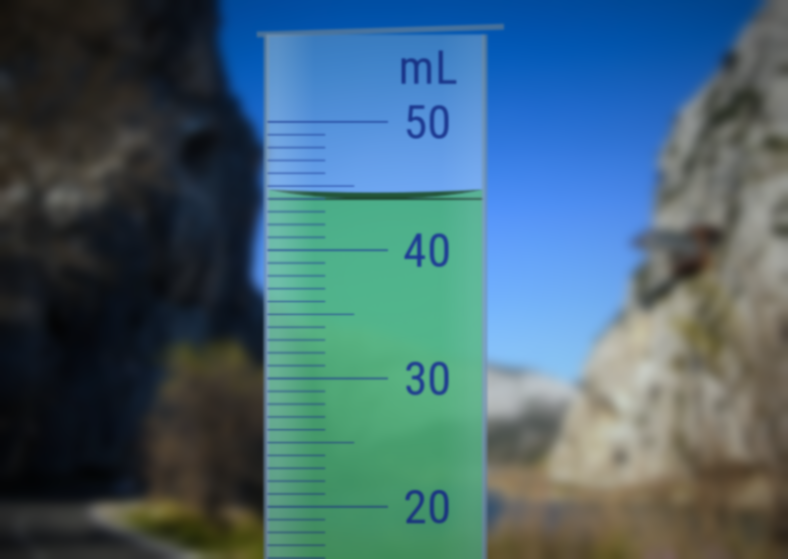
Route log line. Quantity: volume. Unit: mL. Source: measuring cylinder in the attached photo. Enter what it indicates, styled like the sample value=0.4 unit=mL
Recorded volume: value=44 unit=mL
